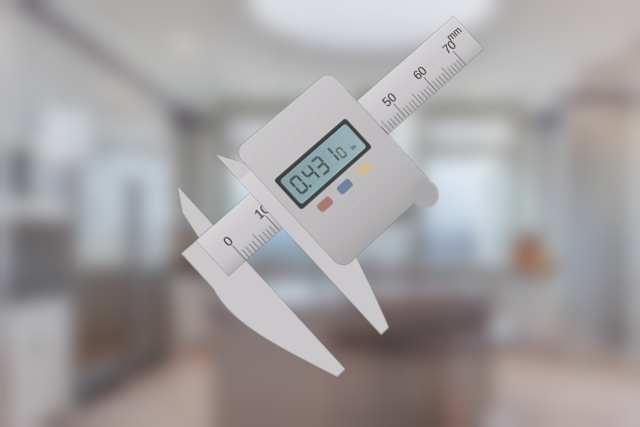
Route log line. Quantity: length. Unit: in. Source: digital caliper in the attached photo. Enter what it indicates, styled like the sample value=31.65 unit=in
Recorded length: value=0.4310 unit=in
